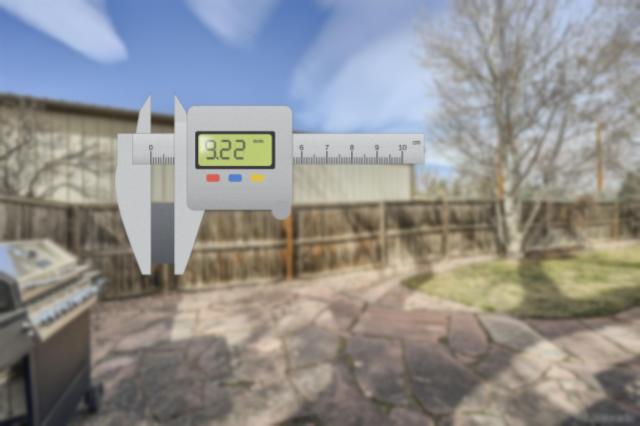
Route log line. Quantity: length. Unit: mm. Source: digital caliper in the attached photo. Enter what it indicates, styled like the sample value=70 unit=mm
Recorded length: value=9.22 unit=mm
